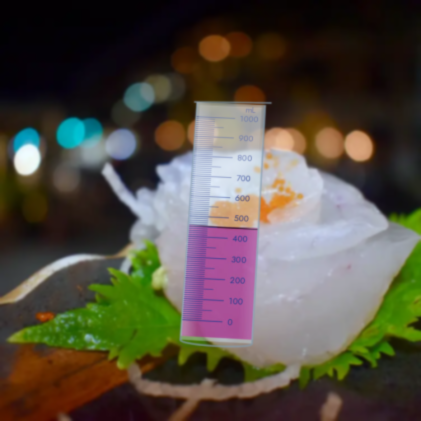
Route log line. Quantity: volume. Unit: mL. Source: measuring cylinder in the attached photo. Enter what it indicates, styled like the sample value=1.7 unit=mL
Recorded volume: value=450 unit=mL
